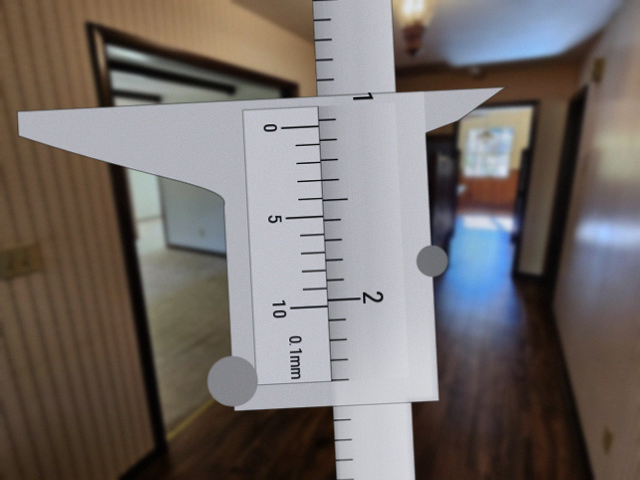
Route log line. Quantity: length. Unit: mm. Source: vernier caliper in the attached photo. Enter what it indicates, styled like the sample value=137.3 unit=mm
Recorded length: value=11.3 unit=mm
